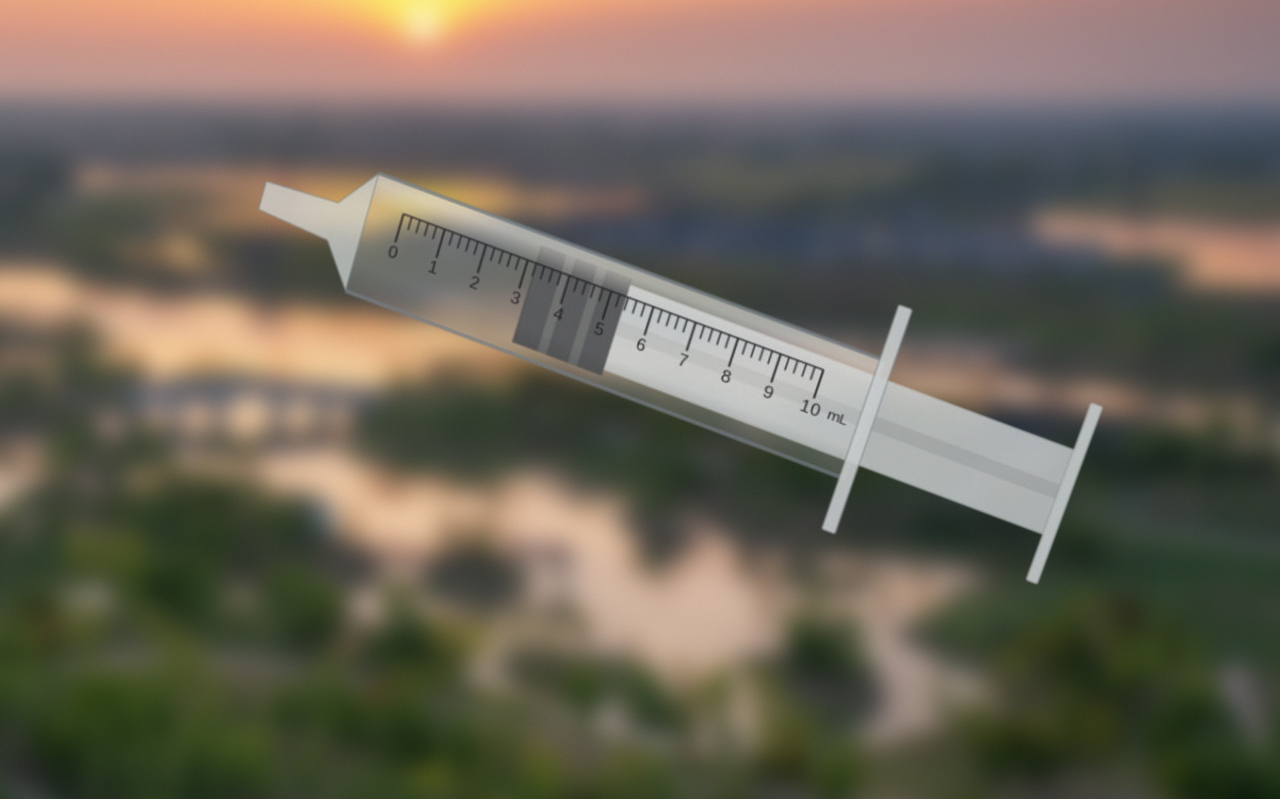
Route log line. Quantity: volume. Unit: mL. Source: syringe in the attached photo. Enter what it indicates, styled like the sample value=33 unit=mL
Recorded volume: value=3.2 unit=mL
